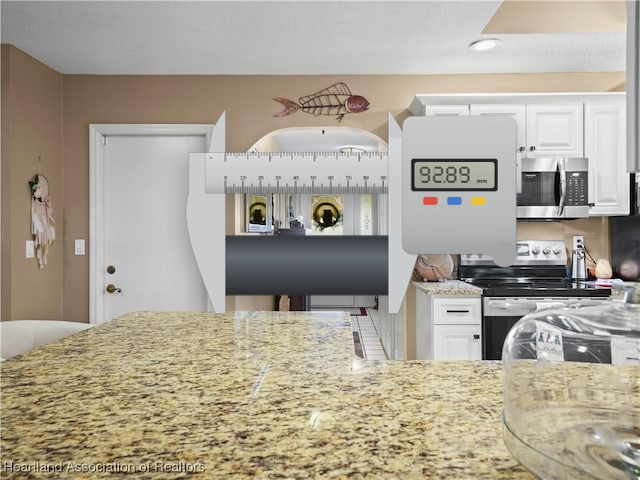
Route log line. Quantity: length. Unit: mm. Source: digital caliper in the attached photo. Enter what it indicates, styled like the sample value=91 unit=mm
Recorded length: value=92.89 unit=mm
